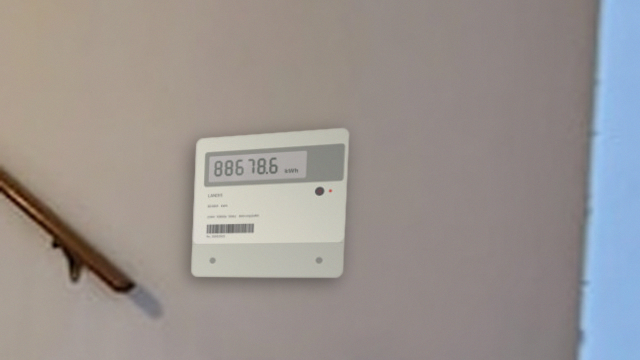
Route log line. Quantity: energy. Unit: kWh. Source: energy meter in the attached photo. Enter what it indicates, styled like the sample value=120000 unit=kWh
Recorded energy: value=88678.6 unit=kWh
